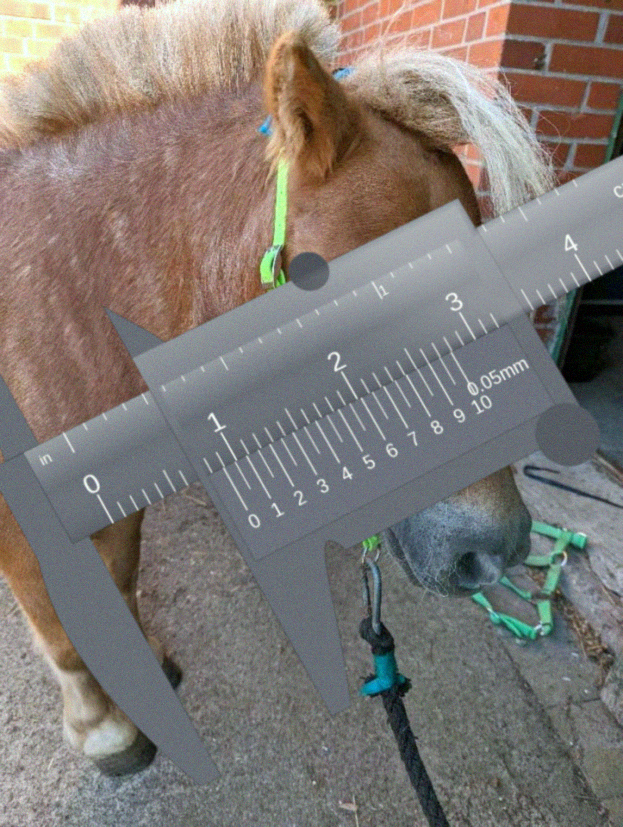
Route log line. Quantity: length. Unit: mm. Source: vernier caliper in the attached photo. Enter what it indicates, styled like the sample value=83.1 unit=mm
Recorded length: value=8.9 unit=mm
